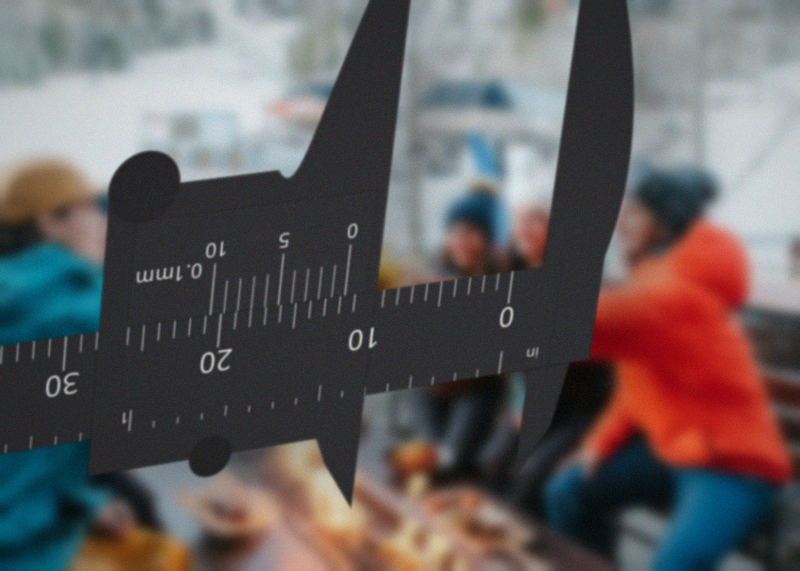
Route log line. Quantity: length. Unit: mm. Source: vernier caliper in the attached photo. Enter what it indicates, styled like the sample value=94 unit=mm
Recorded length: value=11.7 unit=mm
